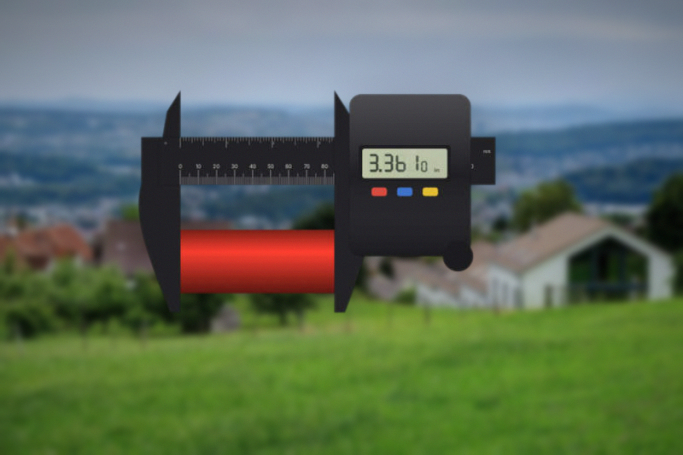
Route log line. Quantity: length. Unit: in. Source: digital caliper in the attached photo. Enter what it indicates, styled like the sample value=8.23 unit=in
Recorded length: value=3.3610 unit=in
